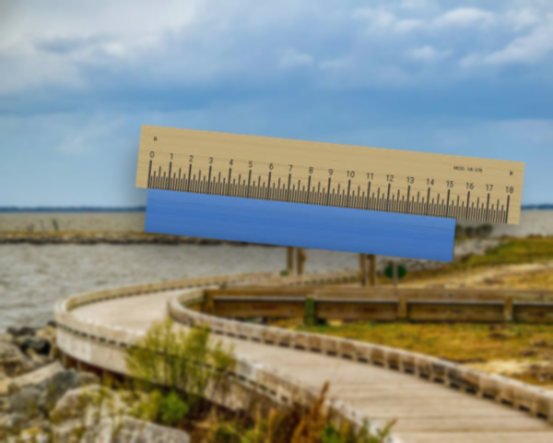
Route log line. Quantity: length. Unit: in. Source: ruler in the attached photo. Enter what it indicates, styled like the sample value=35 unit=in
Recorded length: value=15.5 unit=in
